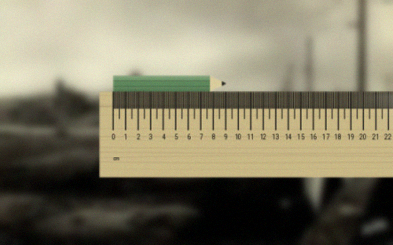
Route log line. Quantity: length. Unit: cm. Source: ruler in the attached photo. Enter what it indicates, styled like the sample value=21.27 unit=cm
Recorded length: value=9 unit=cm
